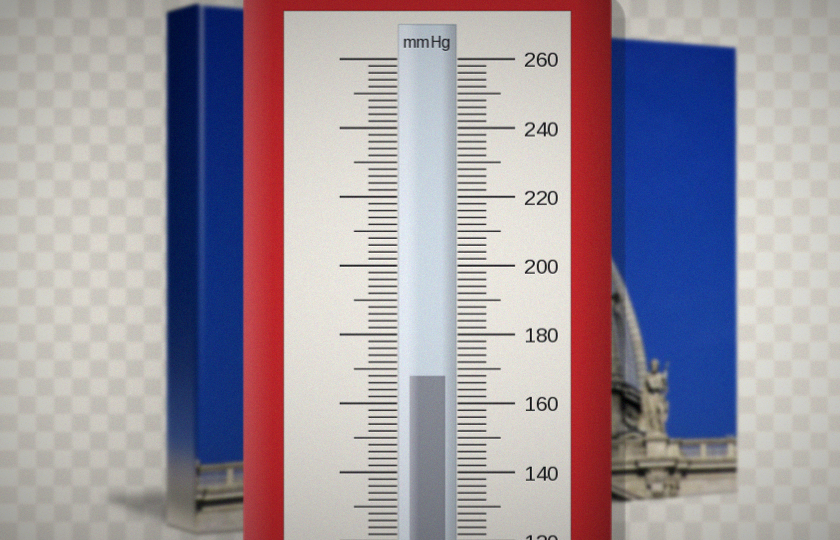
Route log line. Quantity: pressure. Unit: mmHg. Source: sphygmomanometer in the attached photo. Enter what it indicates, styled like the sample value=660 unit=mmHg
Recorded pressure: value=168 unit=mmHg
